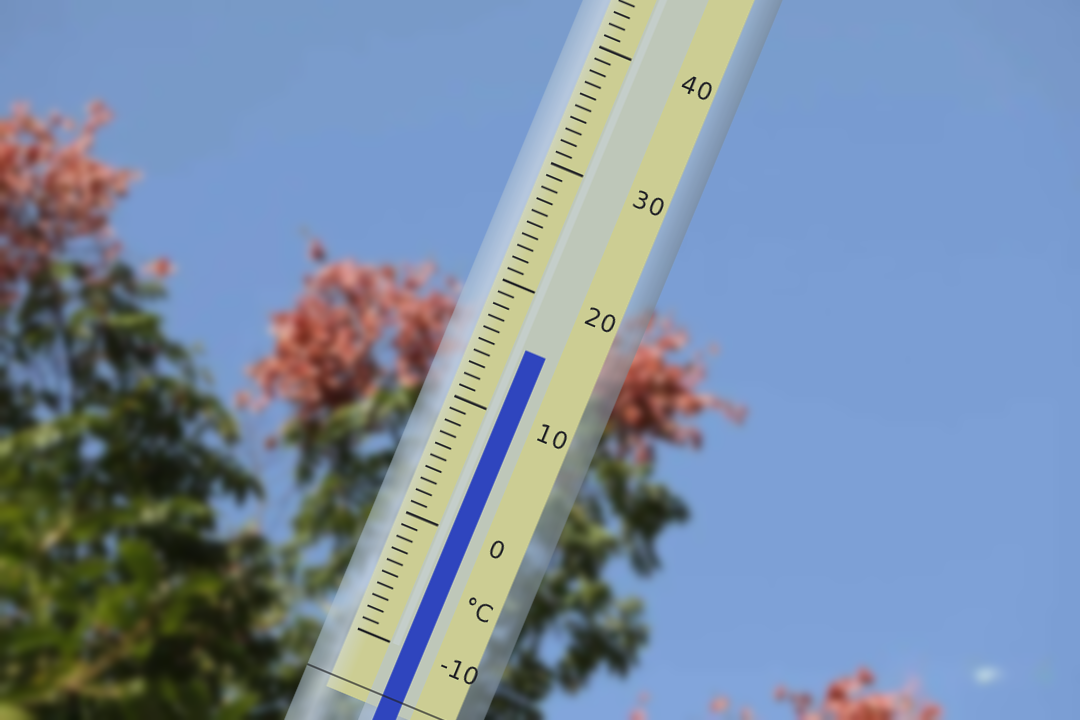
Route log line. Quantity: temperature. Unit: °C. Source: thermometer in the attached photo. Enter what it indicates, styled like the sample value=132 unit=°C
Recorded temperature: value=15.5 unit=°C
